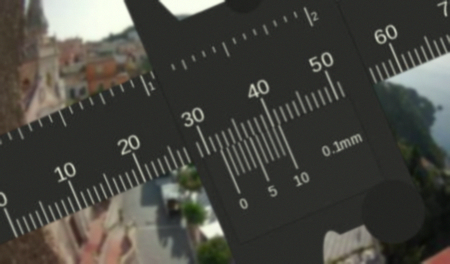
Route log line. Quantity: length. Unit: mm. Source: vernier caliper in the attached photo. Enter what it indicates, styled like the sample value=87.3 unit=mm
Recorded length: value=31.8 unit=mm
